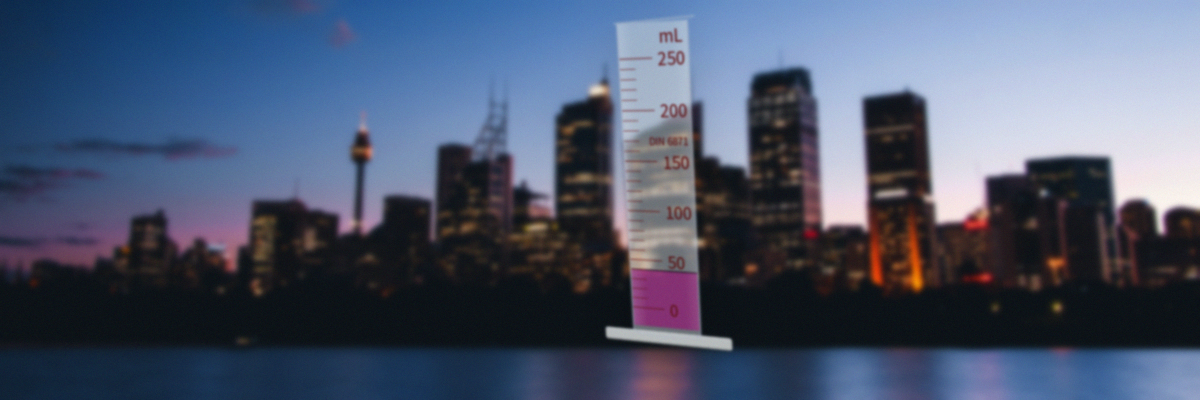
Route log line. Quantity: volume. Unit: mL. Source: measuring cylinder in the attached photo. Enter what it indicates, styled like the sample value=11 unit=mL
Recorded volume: value=40 unit=mL
